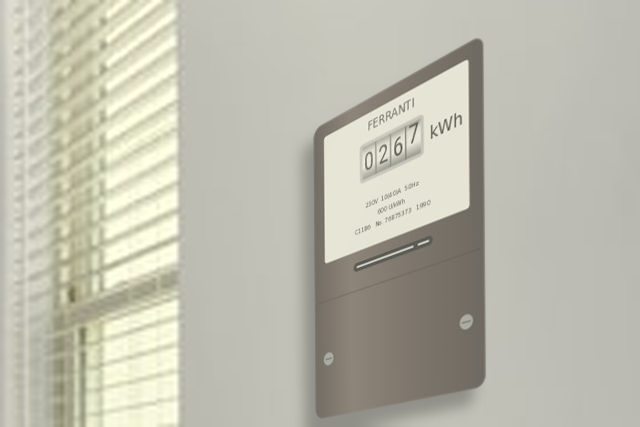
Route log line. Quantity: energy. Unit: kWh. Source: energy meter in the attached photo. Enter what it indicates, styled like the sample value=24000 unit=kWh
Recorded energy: value=267 unit=kWh
